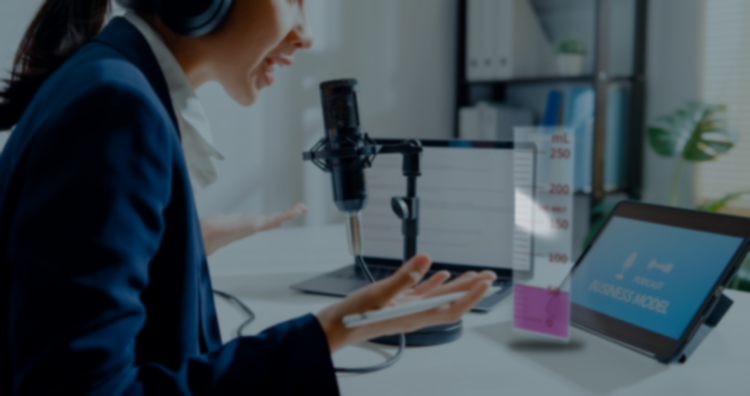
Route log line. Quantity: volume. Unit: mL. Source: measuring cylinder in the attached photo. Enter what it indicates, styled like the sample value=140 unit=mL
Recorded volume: value=50 unit=mL
